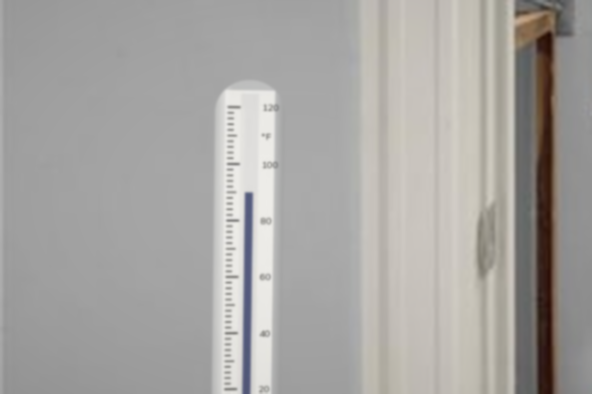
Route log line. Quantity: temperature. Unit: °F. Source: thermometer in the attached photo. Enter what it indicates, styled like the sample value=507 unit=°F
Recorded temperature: value=90 unit=°F
